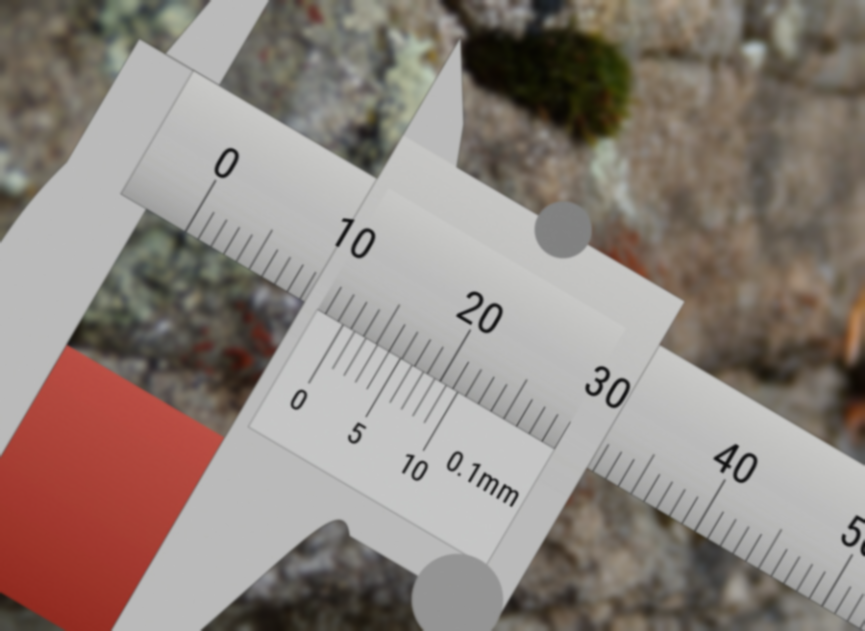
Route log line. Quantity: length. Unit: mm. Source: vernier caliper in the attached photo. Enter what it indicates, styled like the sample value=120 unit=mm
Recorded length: value=12.4 unit=mm
